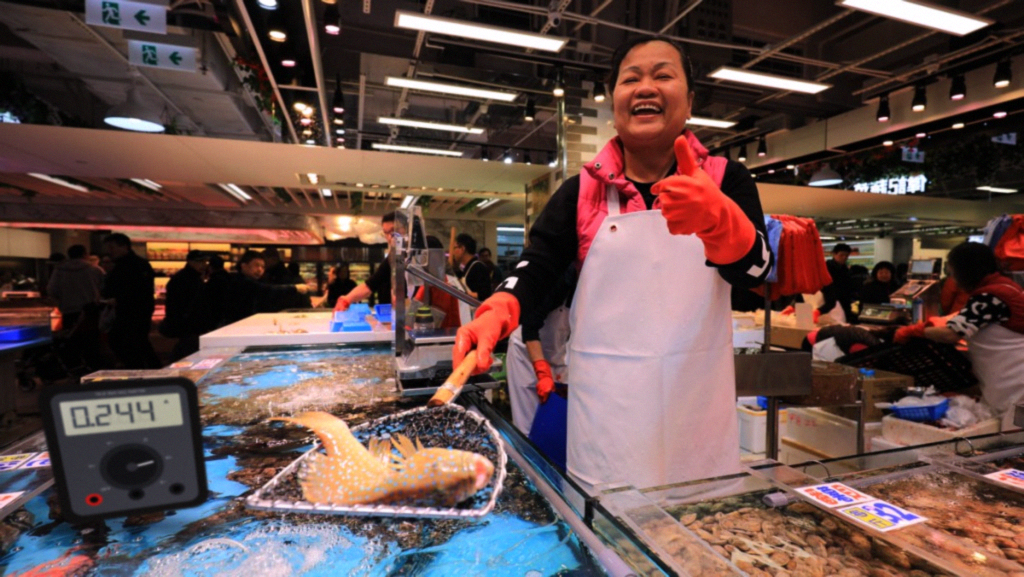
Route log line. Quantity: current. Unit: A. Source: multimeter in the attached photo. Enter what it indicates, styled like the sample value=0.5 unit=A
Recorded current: value=0.244 unit=A
